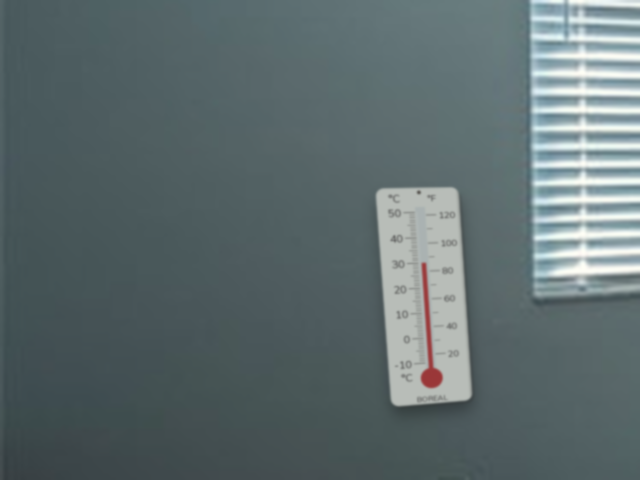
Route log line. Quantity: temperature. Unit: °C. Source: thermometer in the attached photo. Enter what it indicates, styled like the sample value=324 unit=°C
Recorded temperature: value=30 unit=°C
